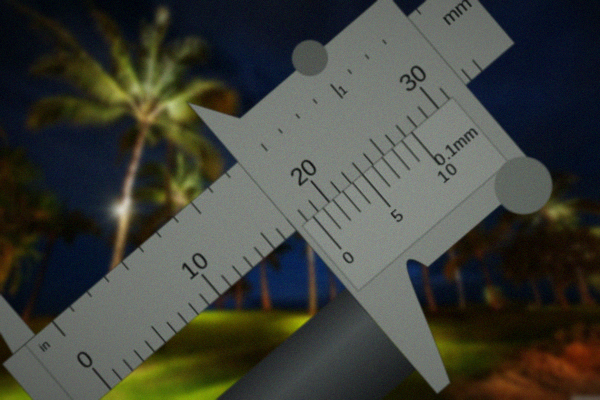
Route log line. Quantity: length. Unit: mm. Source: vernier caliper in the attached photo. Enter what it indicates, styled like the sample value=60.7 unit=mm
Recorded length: value=18.5 unit=mm
